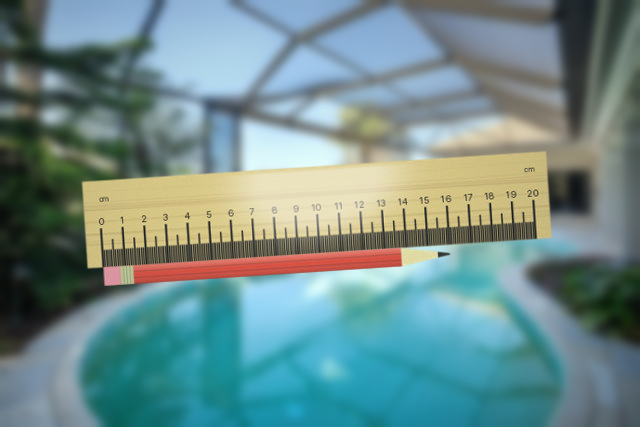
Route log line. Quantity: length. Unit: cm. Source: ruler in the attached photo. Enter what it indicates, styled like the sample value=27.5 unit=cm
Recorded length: value=16 unit=cm
